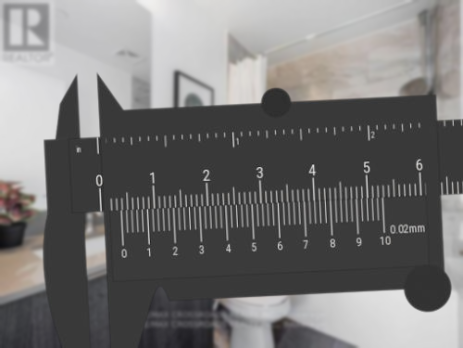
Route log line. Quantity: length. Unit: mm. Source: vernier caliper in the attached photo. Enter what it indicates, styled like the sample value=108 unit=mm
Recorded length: value=3.8 unit=mm
